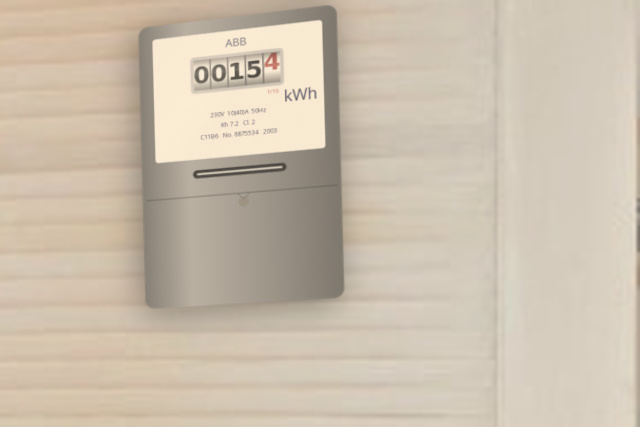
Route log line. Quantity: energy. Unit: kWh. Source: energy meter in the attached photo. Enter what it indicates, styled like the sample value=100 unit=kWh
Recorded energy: value=15.4 unit=kWh
